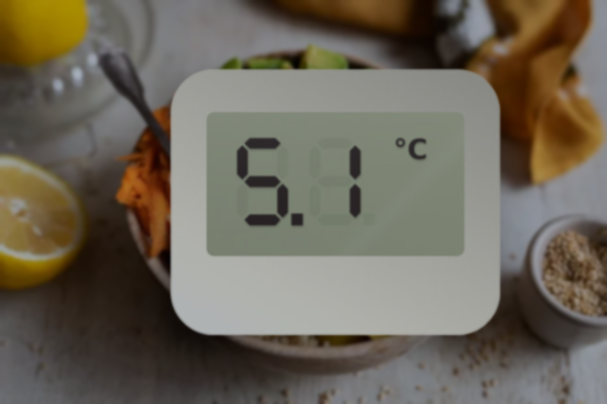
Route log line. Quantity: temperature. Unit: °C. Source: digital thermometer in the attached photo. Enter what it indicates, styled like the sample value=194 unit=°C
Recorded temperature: value=5.1 unit=°C
